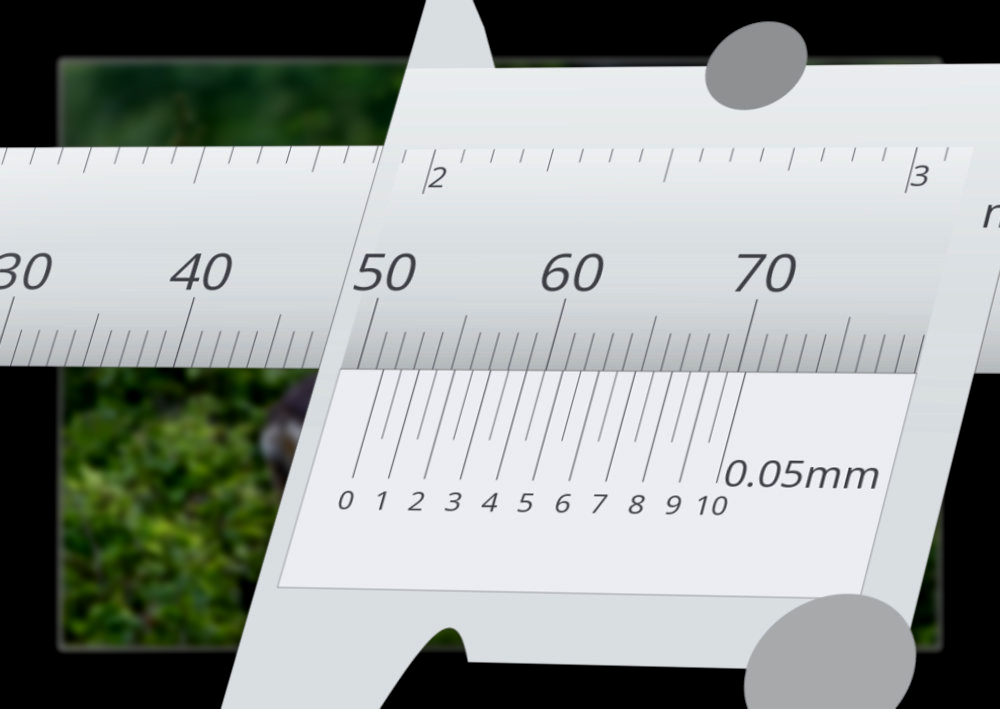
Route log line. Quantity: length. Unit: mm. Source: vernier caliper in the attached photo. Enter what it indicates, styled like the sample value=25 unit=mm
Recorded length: value=51.4 unit=mm
